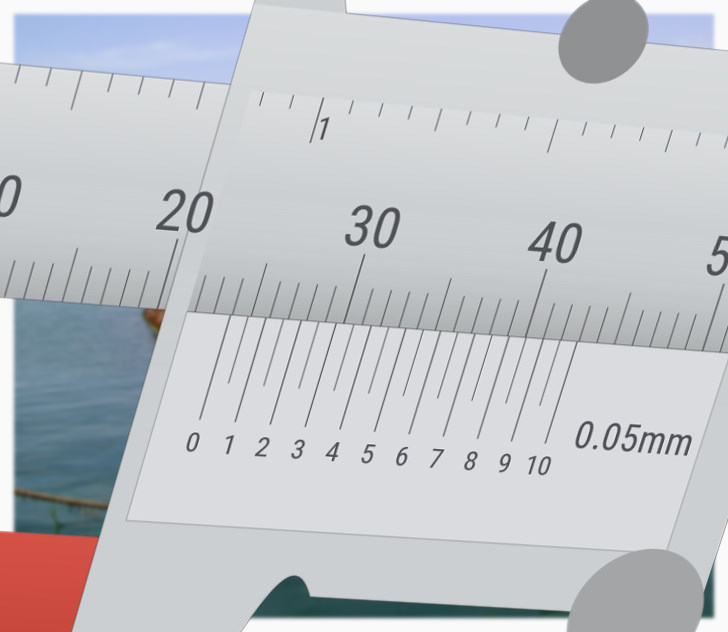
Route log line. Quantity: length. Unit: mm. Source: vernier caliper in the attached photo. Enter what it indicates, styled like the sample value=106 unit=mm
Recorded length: value=23.9 unit=mm
